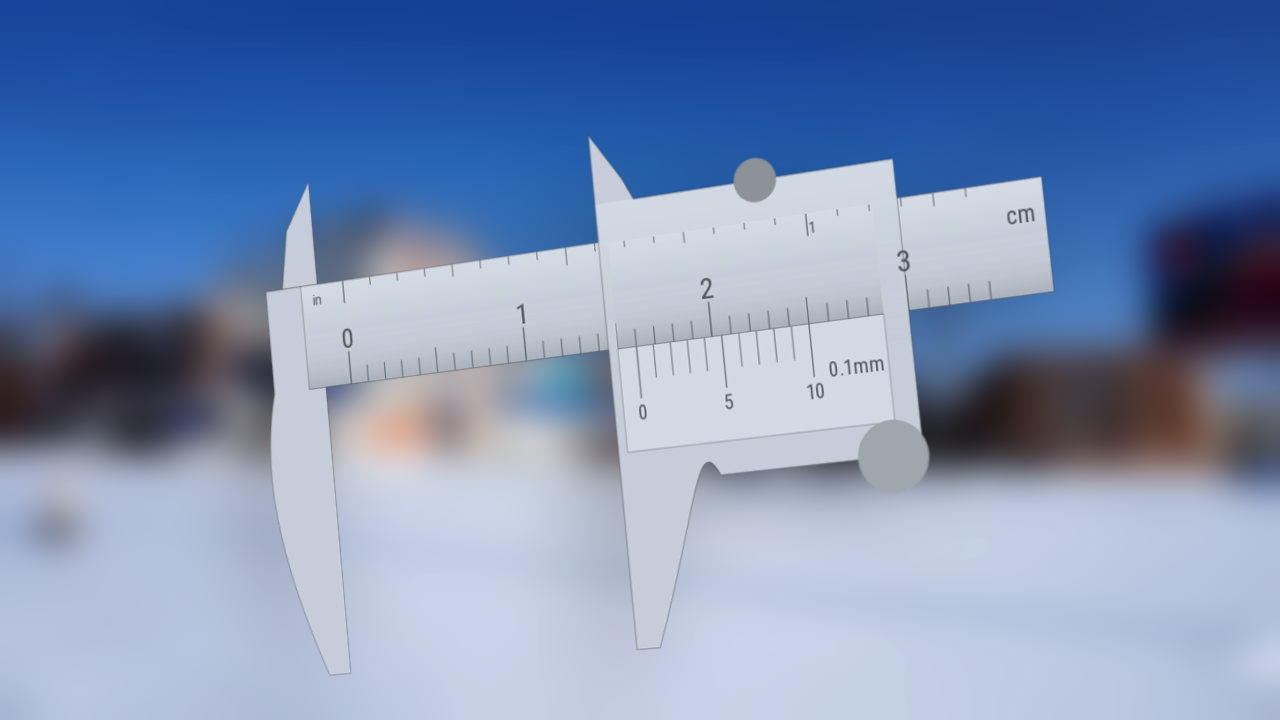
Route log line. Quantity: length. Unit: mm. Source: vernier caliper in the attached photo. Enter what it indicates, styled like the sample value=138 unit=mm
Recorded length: value=16.0 unit=mm
